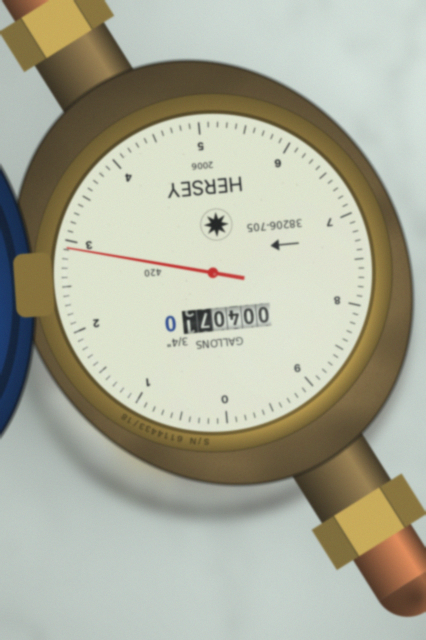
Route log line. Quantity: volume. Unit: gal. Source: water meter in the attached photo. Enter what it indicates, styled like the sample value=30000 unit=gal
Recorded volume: value=40712.9 unit=gal
